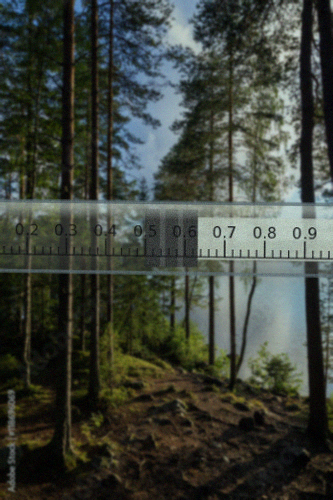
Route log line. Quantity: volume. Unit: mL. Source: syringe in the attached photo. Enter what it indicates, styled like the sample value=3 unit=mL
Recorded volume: value=0.5 unit=mL
